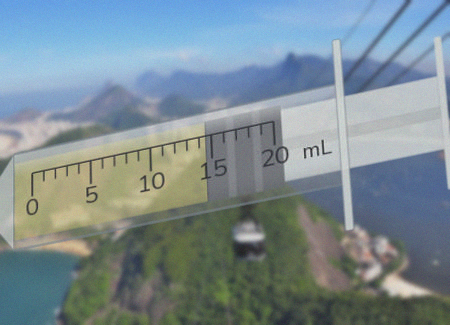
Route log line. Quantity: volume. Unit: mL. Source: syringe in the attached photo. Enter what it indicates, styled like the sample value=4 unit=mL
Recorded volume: value=14.5 unit=mL
